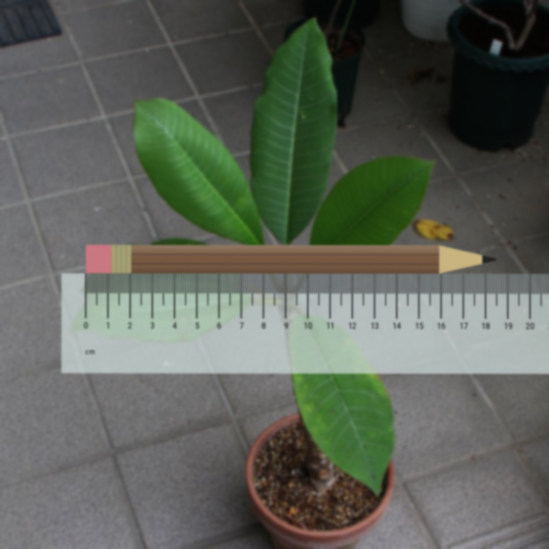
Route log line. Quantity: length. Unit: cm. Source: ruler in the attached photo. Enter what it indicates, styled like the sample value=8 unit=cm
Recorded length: value=18.5 unit=cm
